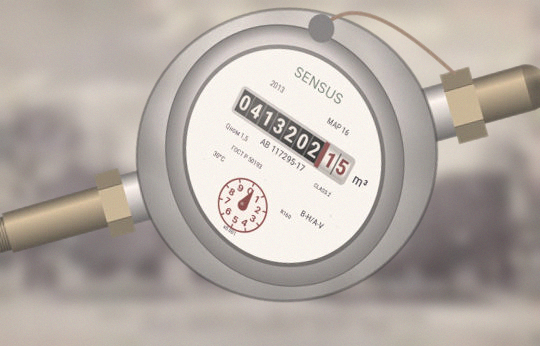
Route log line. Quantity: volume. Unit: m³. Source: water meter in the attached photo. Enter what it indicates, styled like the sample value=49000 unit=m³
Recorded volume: value=413202.150 unit=m³
